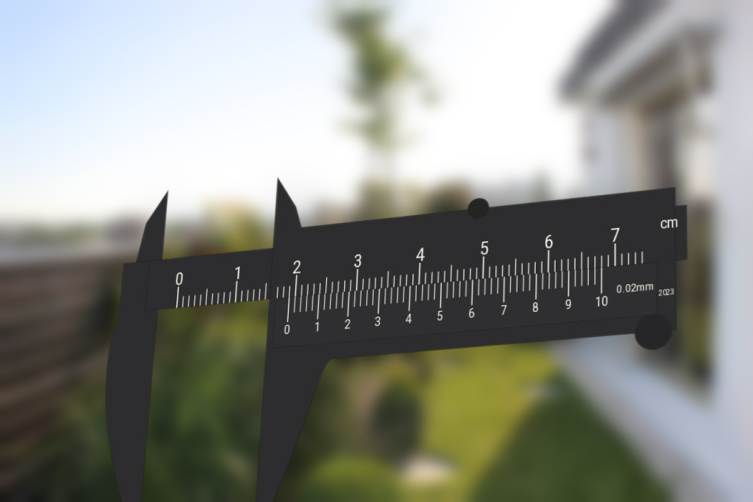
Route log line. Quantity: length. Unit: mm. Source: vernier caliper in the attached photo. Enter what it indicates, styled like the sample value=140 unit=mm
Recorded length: value=19.0 unit=mm
